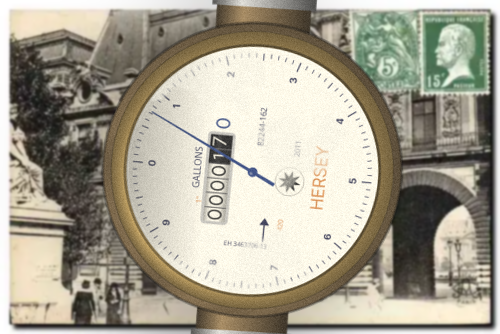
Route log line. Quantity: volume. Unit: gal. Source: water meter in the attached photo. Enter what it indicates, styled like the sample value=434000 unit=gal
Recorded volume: value=170.7 unit=gal
